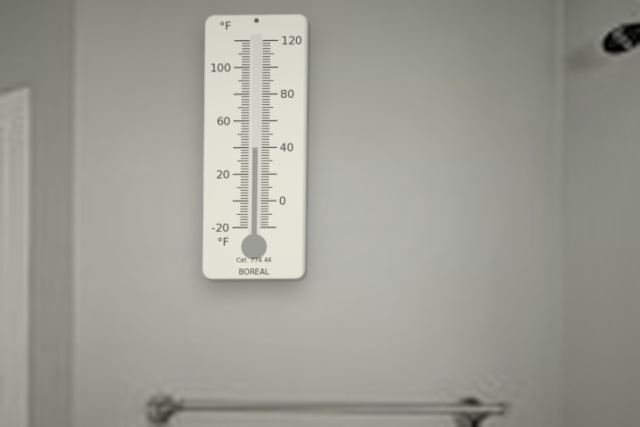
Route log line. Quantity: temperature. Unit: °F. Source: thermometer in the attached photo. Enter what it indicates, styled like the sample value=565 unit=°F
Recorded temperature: value=40 unit=°F
